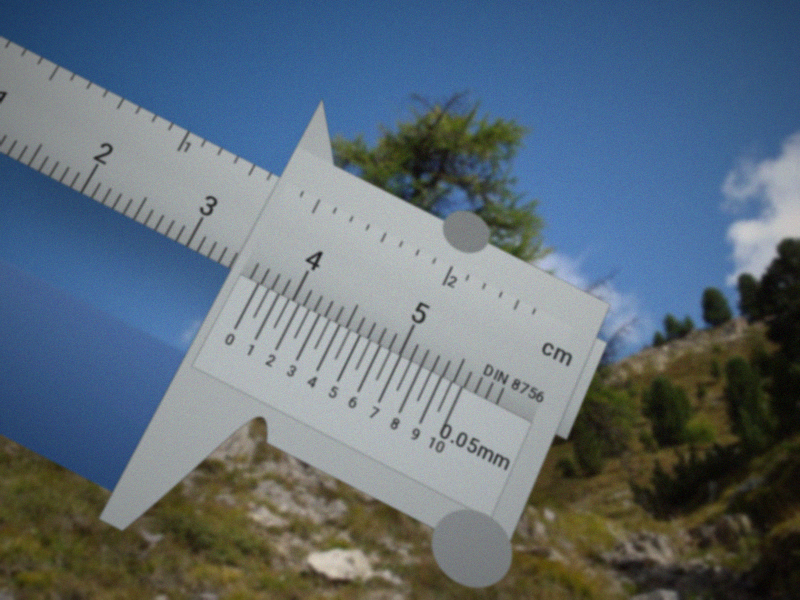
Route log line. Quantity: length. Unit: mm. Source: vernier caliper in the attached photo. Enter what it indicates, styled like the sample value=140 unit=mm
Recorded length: value=36.8 unit=mm
